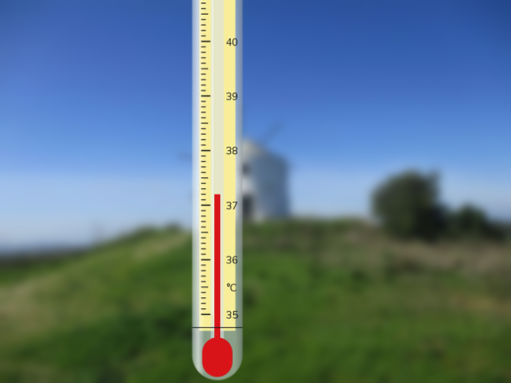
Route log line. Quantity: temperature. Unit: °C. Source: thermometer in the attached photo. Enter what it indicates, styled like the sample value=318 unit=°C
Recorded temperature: value=37.2 unit=°C
